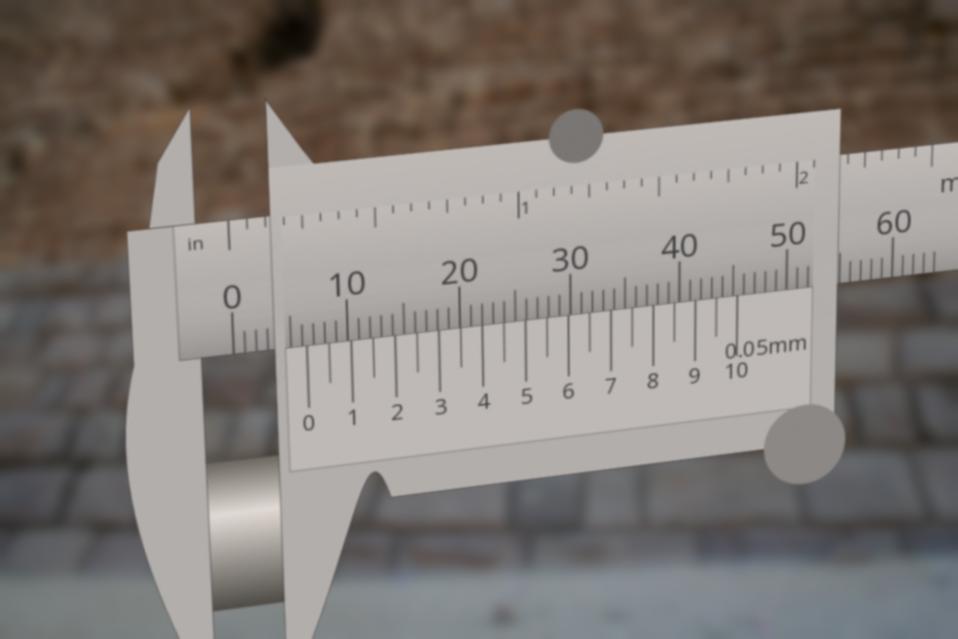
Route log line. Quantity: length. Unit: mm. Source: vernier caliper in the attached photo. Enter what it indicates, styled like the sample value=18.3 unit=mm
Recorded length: value=6.4 unit=mm
